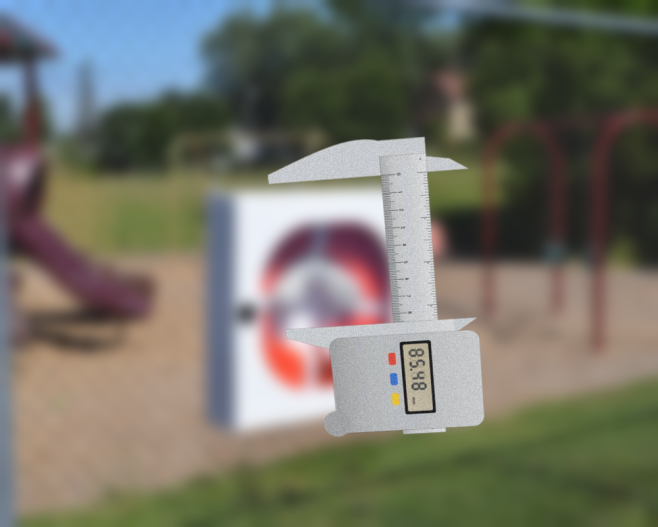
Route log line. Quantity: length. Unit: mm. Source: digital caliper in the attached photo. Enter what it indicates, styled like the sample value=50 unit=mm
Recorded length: value=85.48 unit=mm
